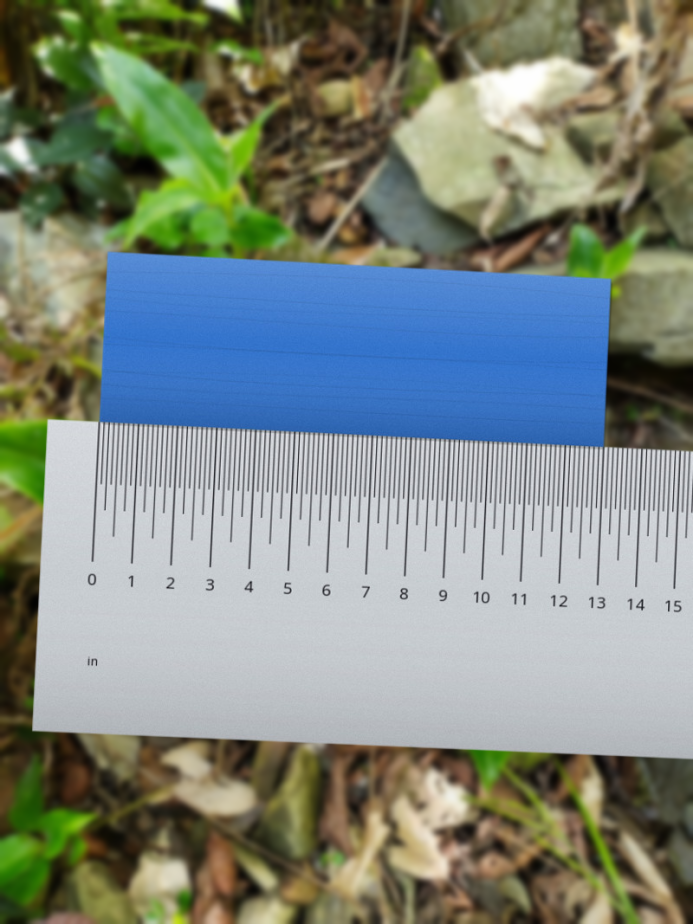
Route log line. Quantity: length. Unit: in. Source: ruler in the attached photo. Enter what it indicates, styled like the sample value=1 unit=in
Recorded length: value=13 unit=in
